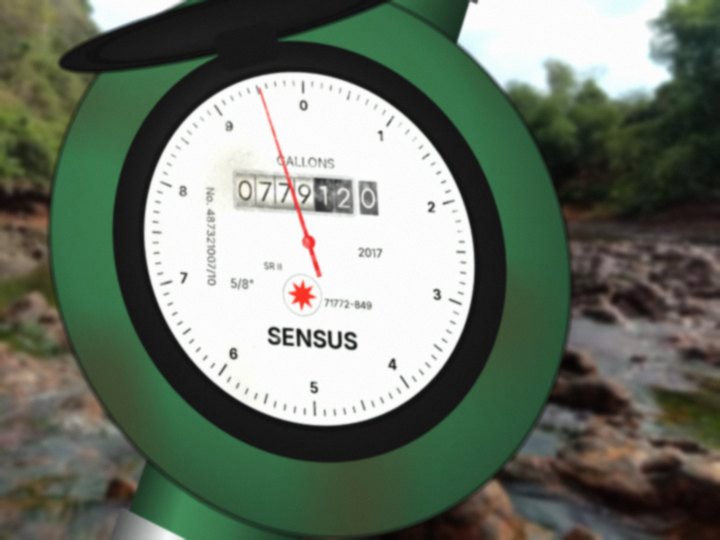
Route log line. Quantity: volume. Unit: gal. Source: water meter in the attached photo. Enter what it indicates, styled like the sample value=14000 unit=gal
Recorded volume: value=779119.5 unit=gal
